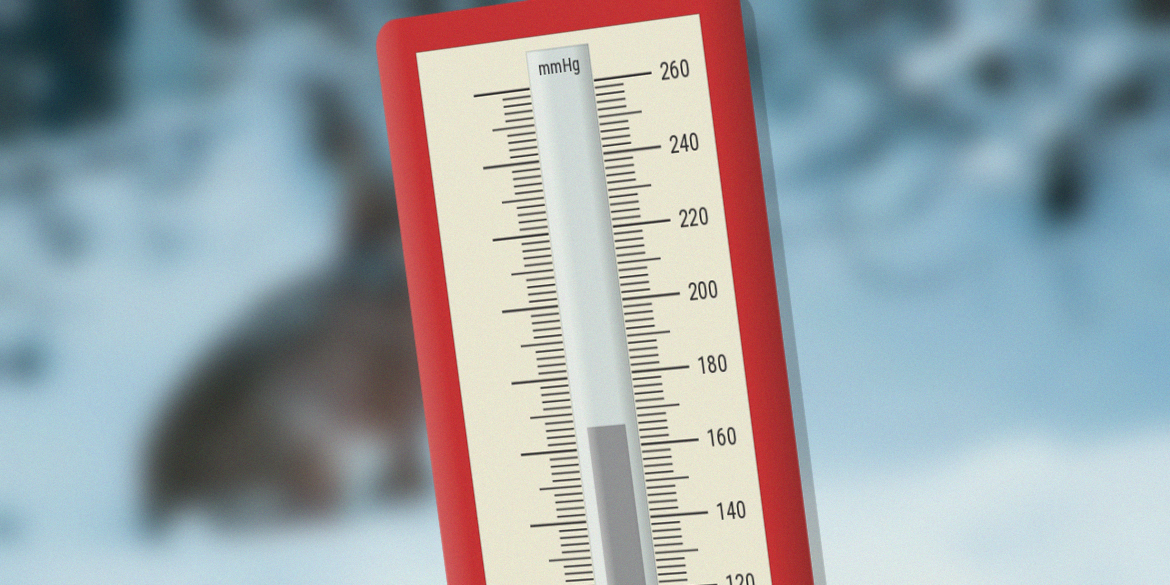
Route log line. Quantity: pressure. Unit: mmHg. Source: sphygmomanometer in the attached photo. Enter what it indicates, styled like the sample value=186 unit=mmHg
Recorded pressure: value=166 unit=mmHg
